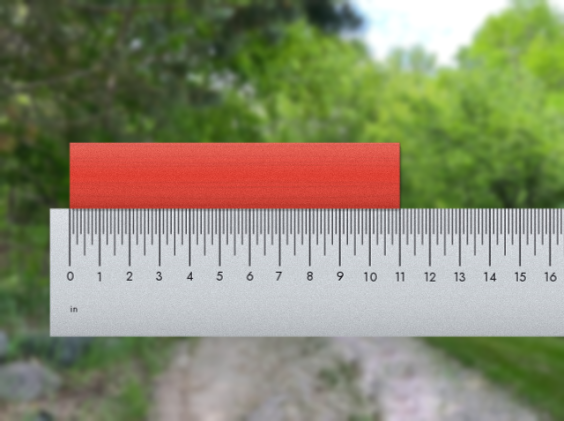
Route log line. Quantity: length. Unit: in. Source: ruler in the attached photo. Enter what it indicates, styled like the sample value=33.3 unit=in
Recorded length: value=11 unit=in
